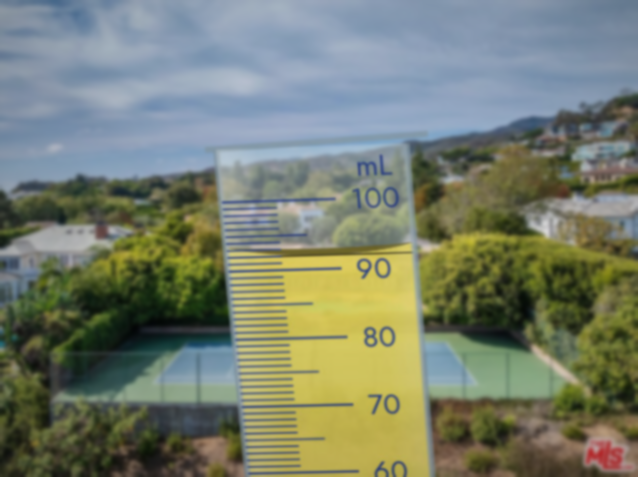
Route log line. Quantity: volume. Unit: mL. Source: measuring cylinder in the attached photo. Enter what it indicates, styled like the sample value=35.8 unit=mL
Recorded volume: value=92 unit=mL
